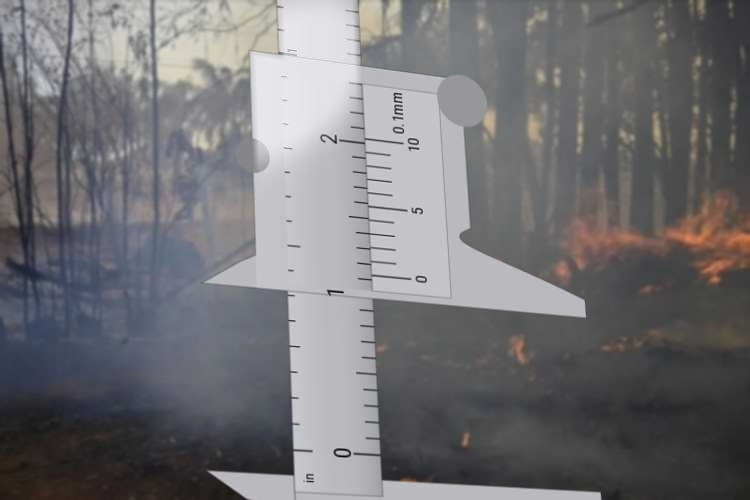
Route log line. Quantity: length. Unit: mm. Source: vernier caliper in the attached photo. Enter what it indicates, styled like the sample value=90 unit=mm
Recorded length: value=11.3 unit=mm
